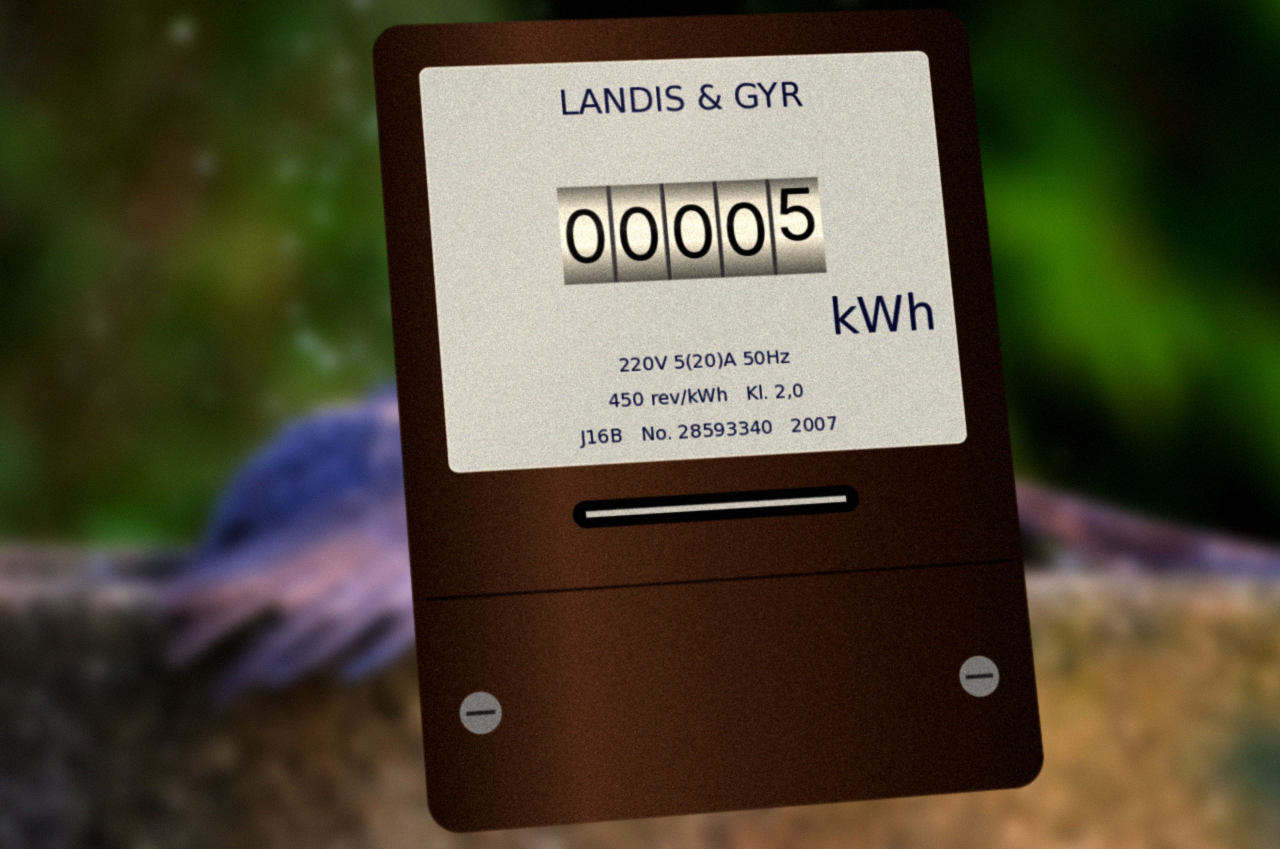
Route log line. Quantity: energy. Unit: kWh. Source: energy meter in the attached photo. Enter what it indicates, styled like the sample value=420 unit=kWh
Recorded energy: value=5 unit=kWh
